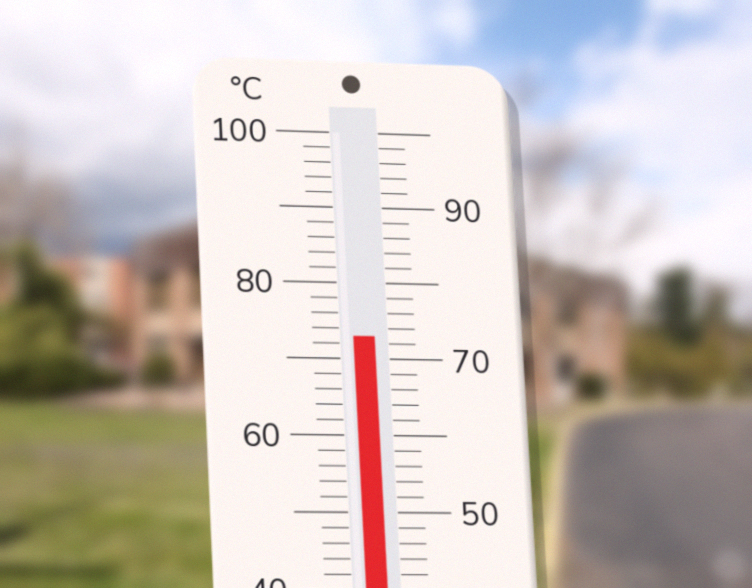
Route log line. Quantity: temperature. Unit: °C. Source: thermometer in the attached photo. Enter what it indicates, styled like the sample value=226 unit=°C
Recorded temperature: value=73 unit=°C
